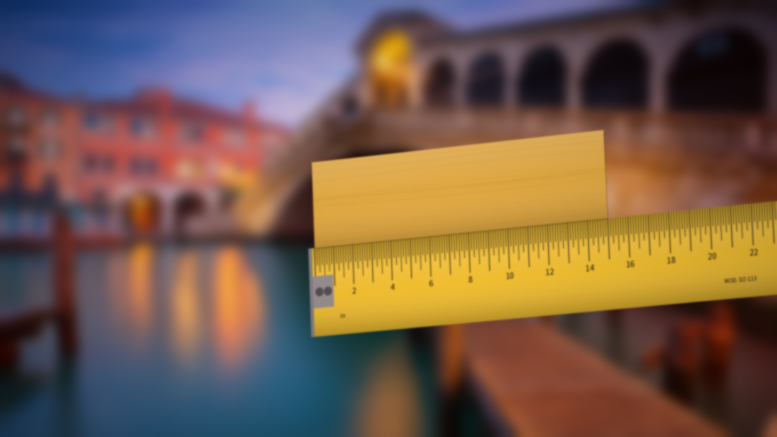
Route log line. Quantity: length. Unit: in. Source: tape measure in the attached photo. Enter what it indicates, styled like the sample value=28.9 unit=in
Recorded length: value=15 unit=in
